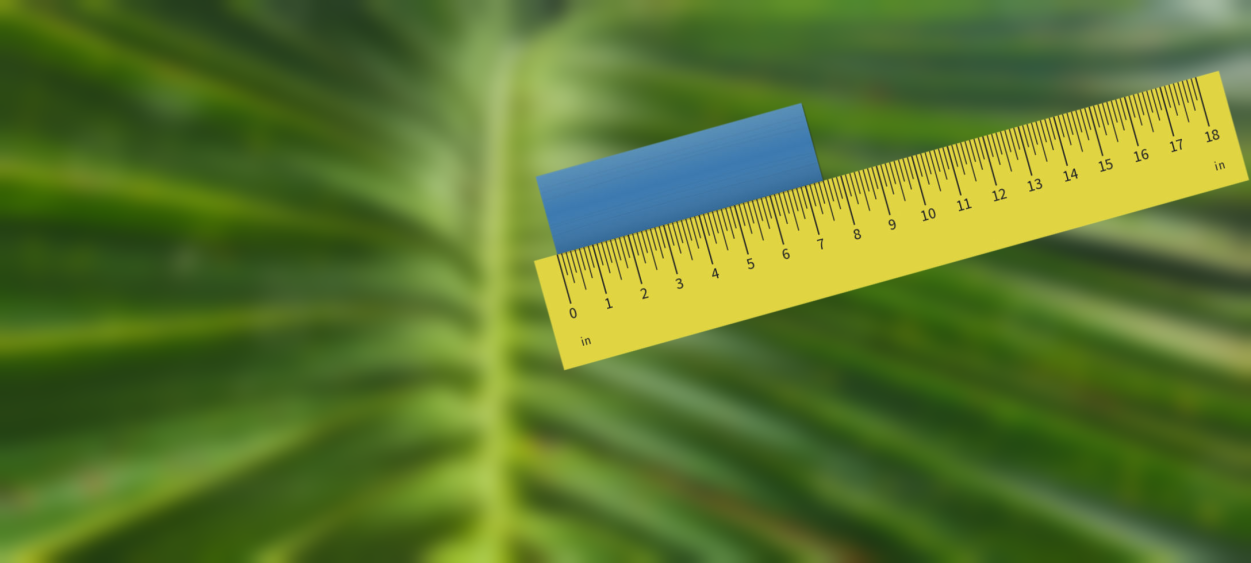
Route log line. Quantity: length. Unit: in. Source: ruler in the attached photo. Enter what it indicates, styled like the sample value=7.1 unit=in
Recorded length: value=7.5 unit=in
